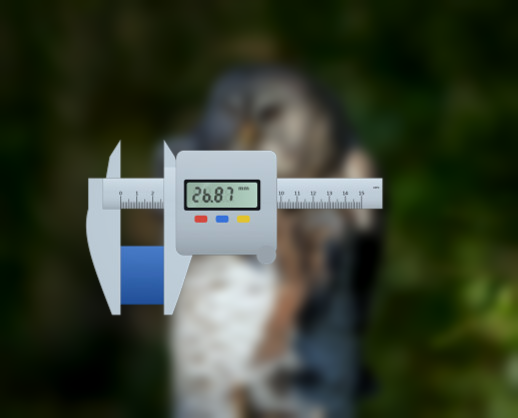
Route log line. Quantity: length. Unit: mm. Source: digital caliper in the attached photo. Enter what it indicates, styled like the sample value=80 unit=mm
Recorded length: value=26.87 unit=mm
